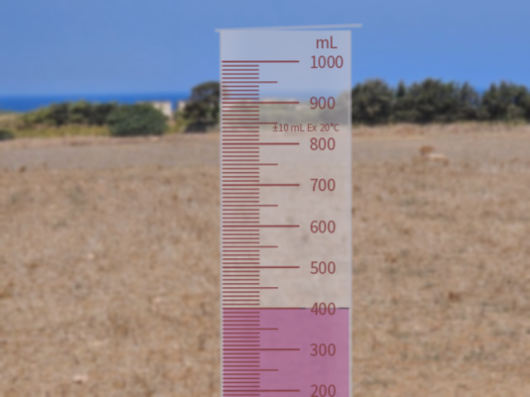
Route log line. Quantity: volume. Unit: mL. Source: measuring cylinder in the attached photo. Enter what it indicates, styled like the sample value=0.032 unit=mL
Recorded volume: value=400 unit=mL
